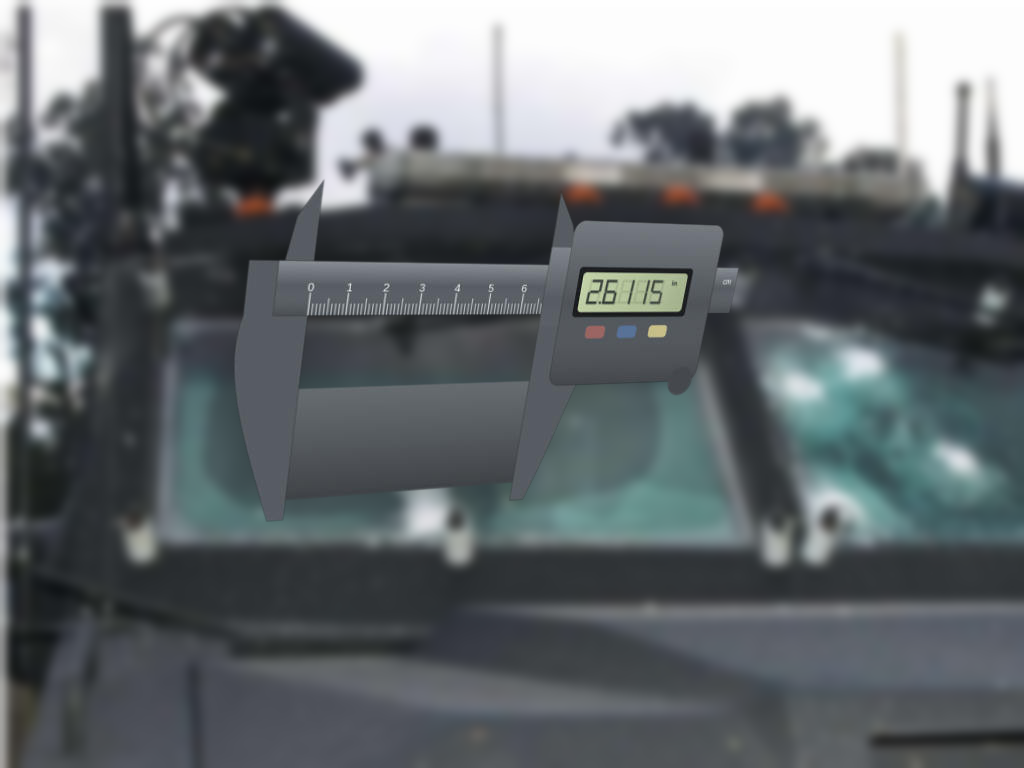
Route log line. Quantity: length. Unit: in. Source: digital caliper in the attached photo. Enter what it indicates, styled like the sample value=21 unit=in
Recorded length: value=2.6115 unit=in
